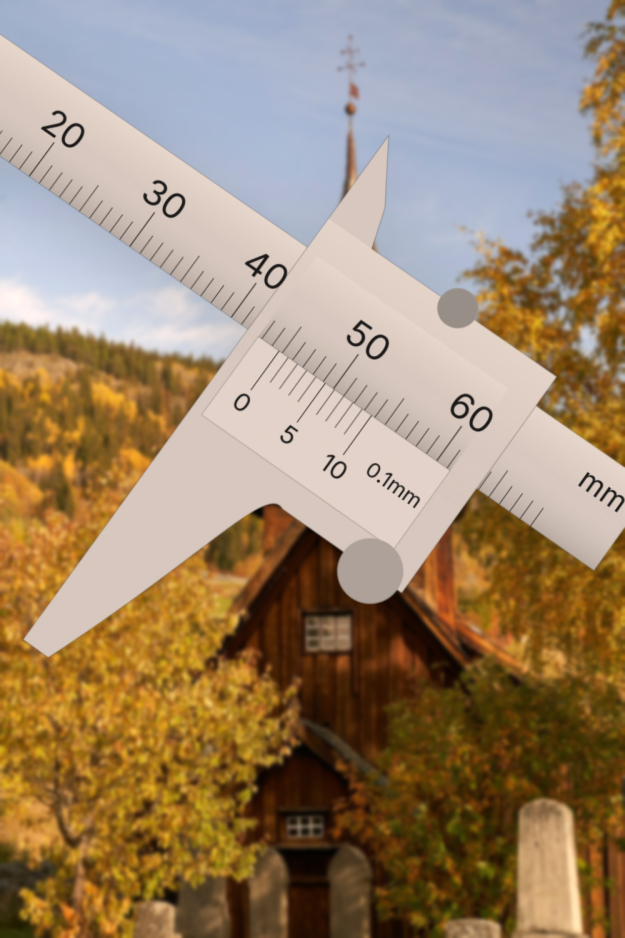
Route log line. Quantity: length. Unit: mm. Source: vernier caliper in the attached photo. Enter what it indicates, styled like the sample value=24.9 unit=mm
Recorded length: value=44.7 unit=mm
